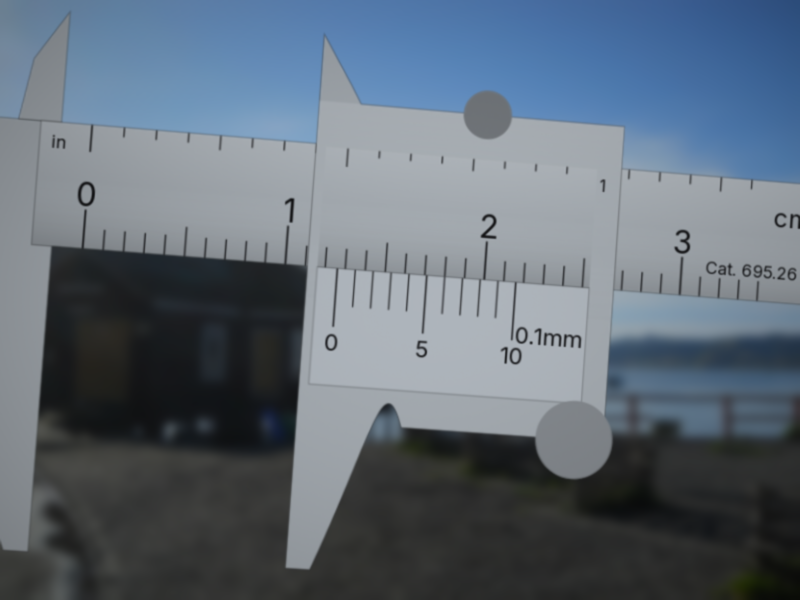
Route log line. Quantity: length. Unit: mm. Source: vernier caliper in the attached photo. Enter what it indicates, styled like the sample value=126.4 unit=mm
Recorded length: value=12.6 unit=mm
